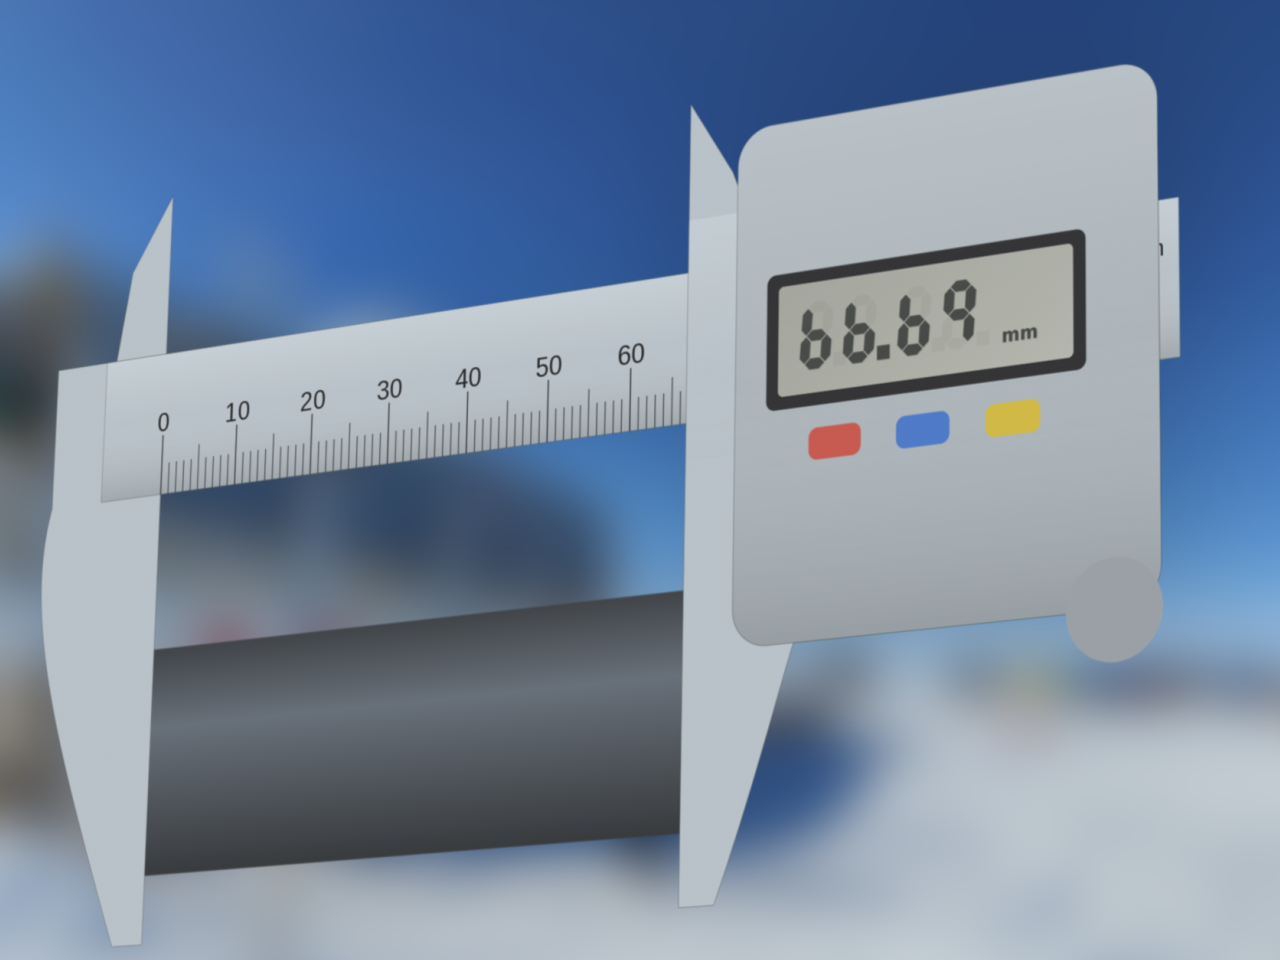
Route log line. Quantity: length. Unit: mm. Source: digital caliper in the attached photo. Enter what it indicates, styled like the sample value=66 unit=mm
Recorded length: value=66.69 unit=mm
